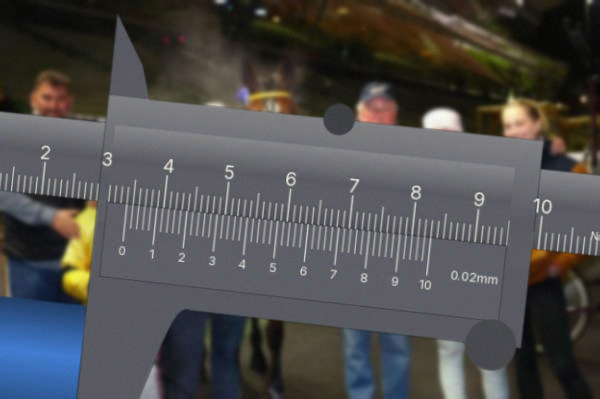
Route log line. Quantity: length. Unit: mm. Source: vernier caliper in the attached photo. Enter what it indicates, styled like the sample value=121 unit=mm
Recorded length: value=34.0 unit=mm
